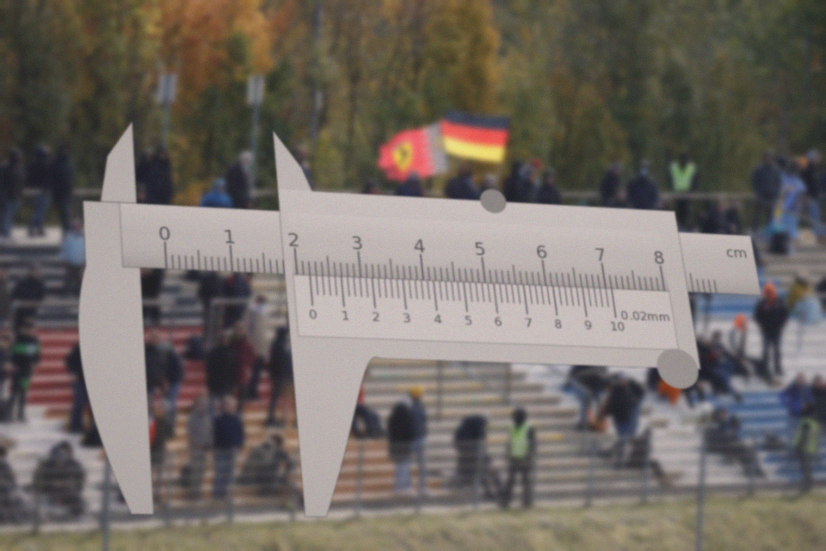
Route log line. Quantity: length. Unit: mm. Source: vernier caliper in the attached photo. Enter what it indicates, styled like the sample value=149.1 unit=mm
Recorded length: value=22.0 unit=mm
